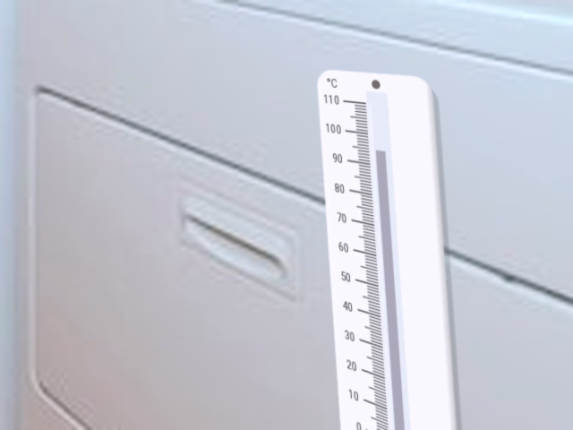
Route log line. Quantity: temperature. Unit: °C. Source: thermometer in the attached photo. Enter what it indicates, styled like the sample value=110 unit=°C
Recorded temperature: value=95 unit=°C
